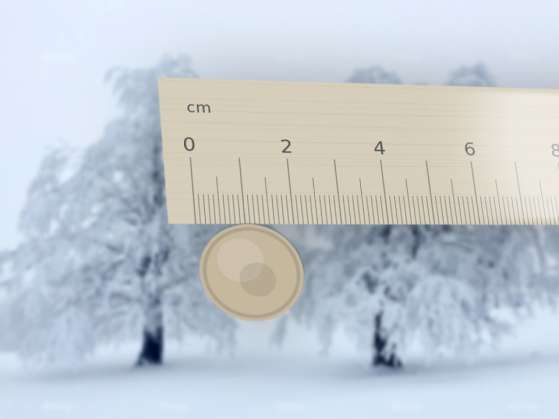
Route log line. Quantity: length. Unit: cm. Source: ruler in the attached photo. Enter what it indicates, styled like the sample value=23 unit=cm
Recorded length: value=2.1 unit=cm
